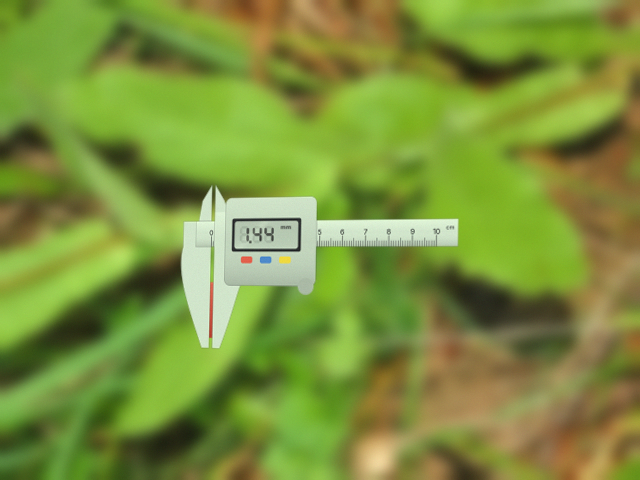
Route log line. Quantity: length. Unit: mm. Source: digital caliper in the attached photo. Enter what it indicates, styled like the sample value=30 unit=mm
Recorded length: value=1.44 unit=mm
